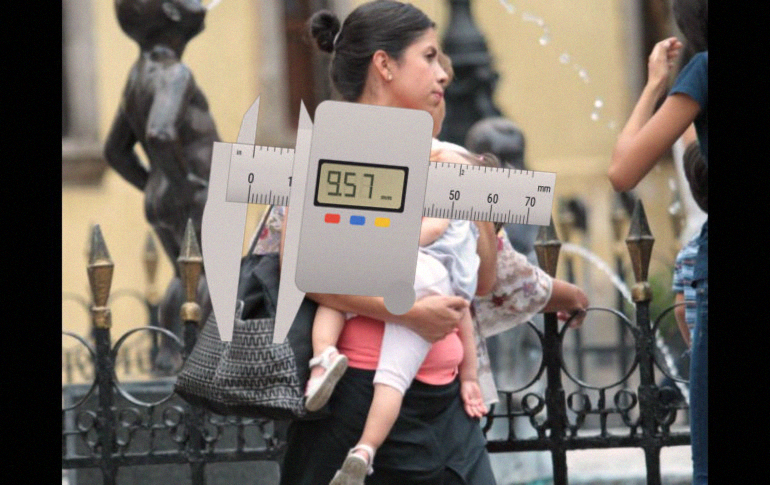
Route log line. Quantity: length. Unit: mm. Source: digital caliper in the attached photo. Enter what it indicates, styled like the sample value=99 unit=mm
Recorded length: value=9.57 unit=mm
